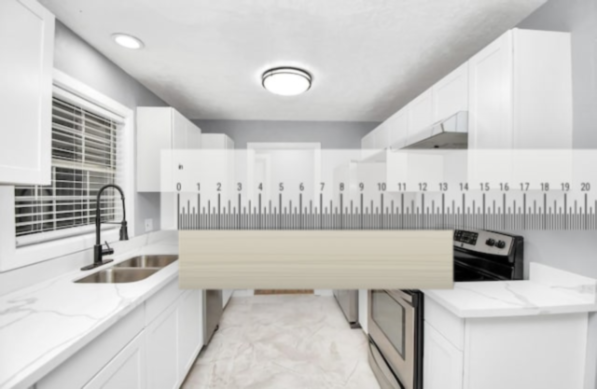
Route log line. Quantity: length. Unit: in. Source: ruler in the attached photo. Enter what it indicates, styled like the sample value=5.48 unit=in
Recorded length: value=13.5 unit=in
